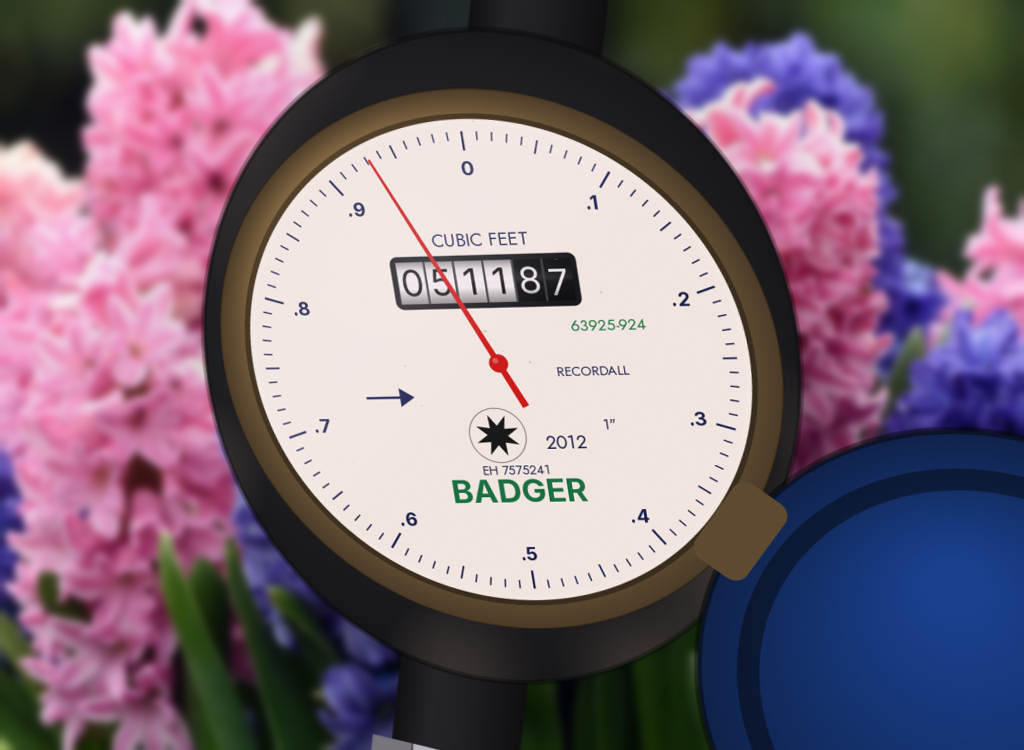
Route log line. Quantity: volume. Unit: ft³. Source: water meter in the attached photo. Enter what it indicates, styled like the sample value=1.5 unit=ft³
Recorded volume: value=51186.93 unit=ft³
